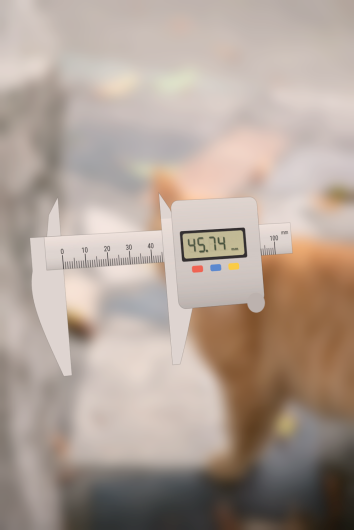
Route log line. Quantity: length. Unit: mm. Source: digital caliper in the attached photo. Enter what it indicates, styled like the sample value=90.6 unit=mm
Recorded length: value=45.74 unit=mm
